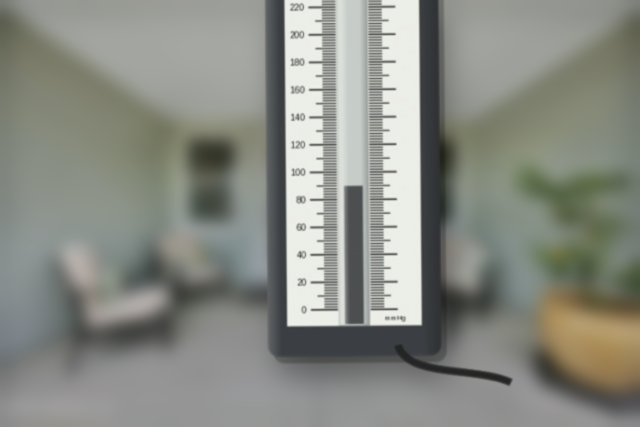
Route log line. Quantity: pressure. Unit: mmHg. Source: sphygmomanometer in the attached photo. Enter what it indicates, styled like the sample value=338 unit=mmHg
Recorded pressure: value=90 unit=mmHg
